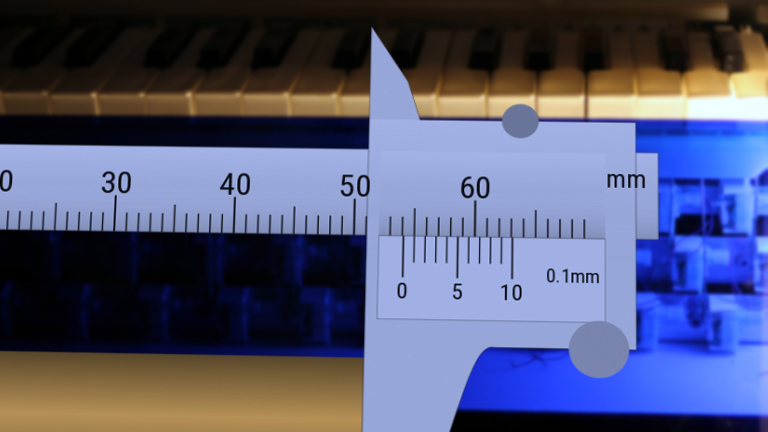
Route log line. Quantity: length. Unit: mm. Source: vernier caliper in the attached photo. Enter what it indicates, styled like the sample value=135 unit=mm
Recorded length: value=54.1 unit=mm
